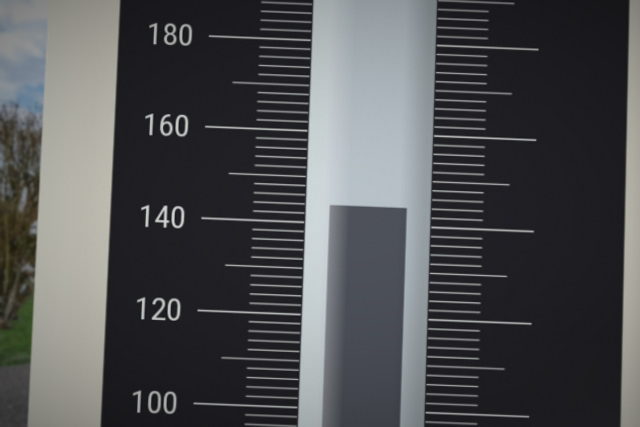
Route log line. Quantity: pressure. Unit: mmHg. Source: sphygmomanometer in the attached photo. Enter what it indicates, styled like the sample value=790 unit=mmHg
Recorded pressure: value=144 unit=mmHg
